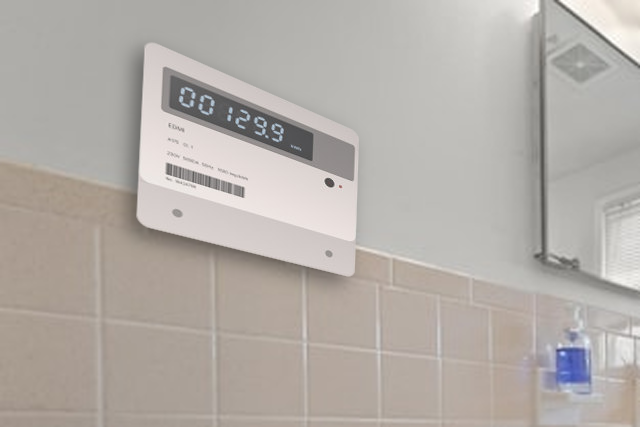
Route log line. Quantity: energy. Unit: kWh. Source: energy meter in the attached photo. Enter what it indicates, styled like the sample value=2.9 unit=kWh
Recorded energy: value=129.9 unit=kWh
